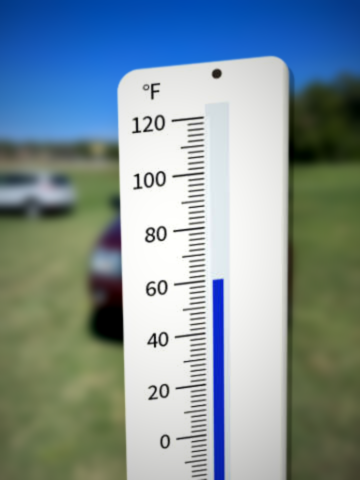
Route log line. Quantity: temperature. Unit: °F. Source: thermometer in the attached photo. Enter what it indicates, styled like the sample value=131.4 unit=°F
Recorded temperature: value=60 unit=°F
